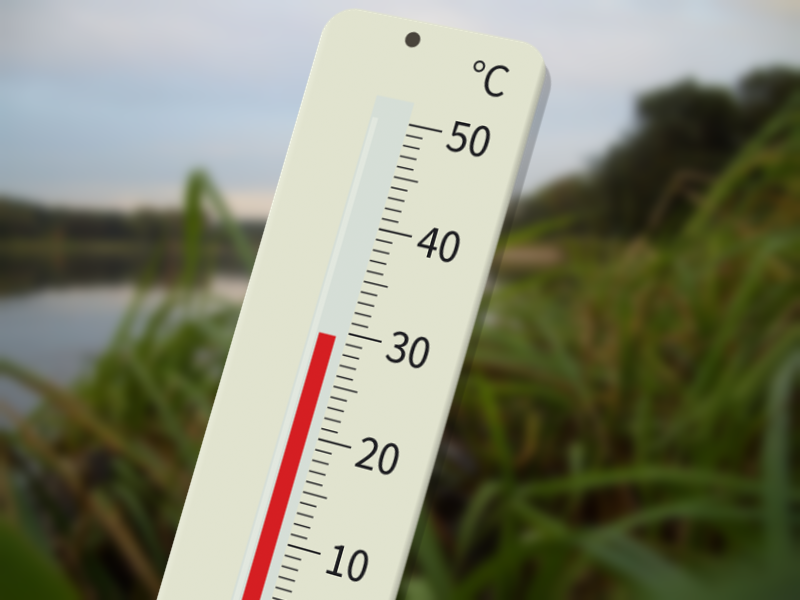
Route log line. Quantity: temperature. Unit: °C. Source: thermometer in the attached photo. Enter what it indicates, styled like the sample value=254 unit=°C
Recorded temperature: value=29.5 unit=°C
